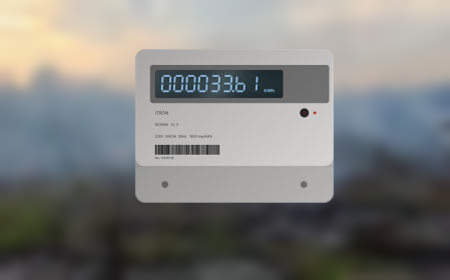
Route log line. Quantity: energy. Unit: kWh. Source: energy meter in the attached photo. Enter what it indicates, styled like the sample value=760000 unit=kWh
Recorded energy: value=33.61 unit=kWh
